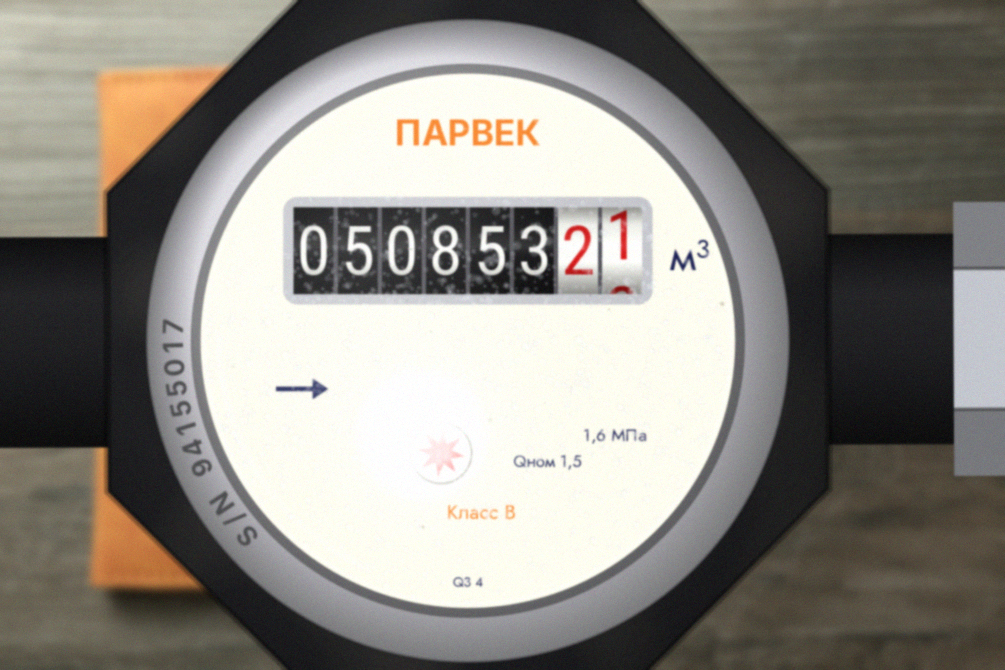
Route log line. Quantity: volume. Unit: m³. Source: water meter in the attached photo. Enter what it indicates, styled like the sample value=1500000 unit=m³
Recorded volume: value=50853.21 unit=m³
